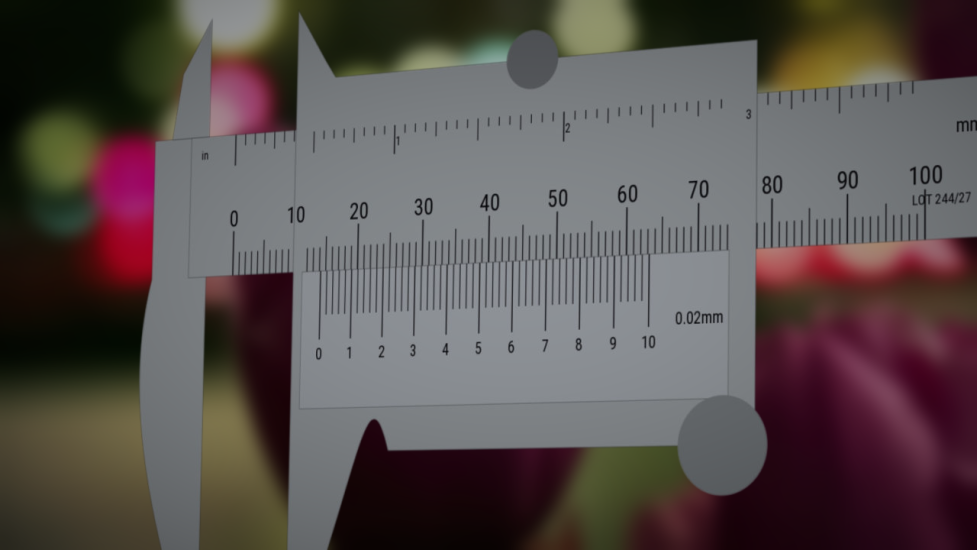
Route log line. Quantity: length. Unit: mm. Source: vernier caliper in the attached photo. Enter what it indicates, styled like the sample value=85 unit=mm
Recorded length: value=14.2 unit=mm
